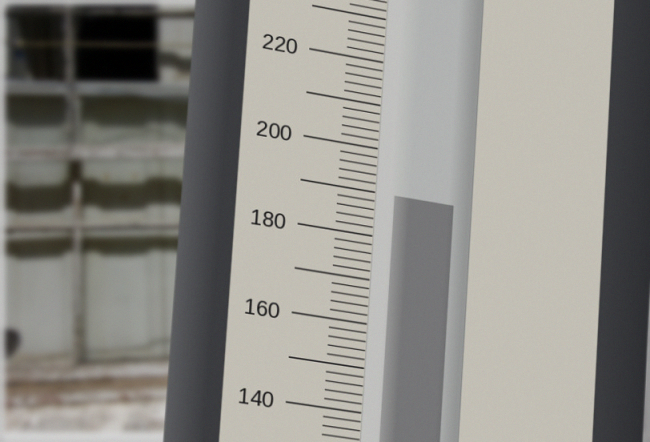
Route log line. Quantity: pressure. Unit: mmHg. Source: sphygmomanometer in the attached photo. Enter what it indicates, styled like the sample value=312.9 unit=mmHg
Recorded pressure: value=190 unit=mmHg
